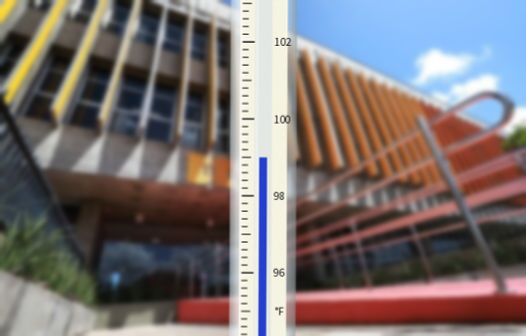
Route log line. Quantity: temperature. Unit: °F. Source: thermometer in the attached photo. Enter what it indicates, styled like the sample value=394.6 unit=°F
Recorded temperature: value=99 unit=°F
